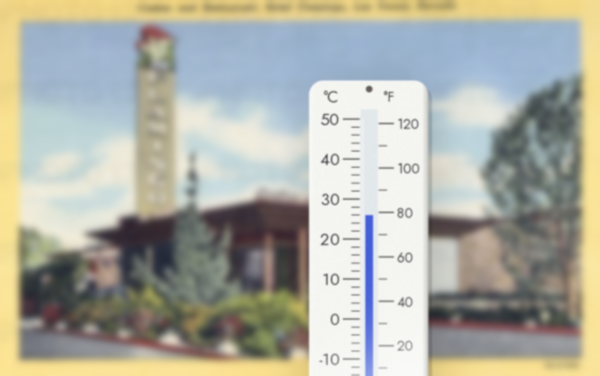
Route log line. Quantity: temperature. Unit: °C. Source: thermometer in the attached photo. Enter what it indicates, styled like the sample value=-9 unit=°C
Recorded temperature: value=26 unit=°C
